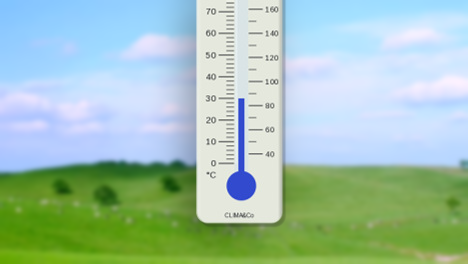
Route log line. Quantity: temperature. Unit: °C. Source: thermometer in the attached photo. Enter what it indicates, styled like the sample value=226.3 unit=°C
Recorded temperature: value=30 unit=°C
